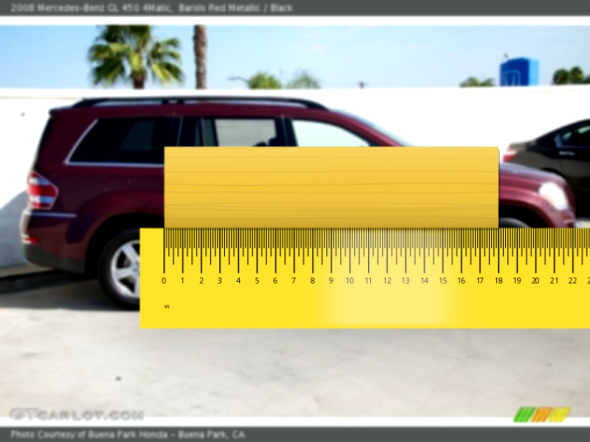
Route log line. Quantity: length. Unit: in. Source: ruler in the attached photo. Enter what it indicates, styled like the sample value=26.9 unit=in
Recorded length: value=18 unit=in
